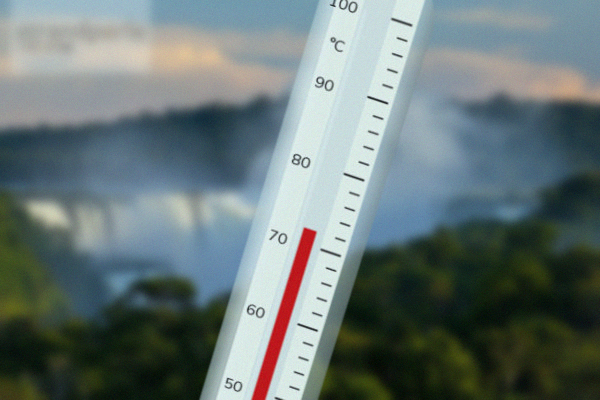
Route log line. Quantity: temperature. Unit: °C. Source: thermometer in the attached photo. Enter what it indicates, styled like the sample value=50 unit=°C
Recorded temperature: value=72 unit=°C
